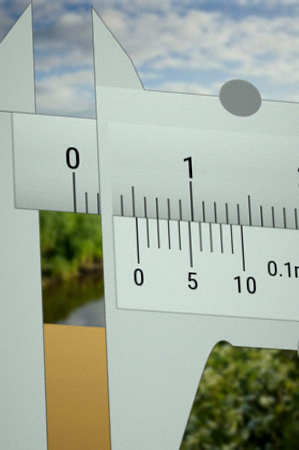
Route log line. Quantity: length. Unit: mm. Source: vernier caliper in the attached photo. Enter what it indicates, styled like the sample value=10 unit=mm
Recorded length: value=5.2 unit=mm
